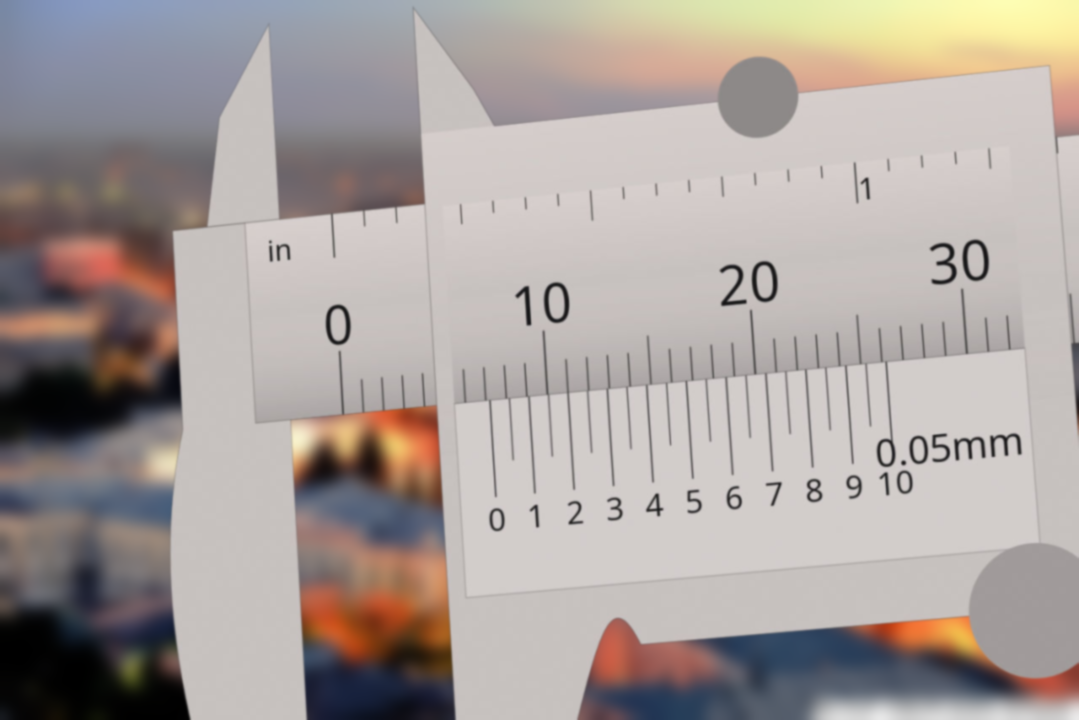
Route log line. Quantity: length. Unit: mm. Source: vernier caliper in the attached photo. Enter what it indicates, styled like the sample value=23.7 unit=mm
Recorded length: value=7.2 unit=mm
